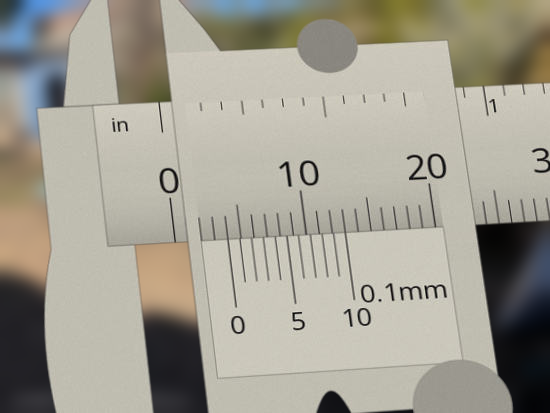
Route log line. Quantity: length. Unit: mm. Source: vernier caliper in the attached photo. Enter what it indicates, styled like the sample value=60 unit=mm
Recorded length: value=4.0 unit=mm
